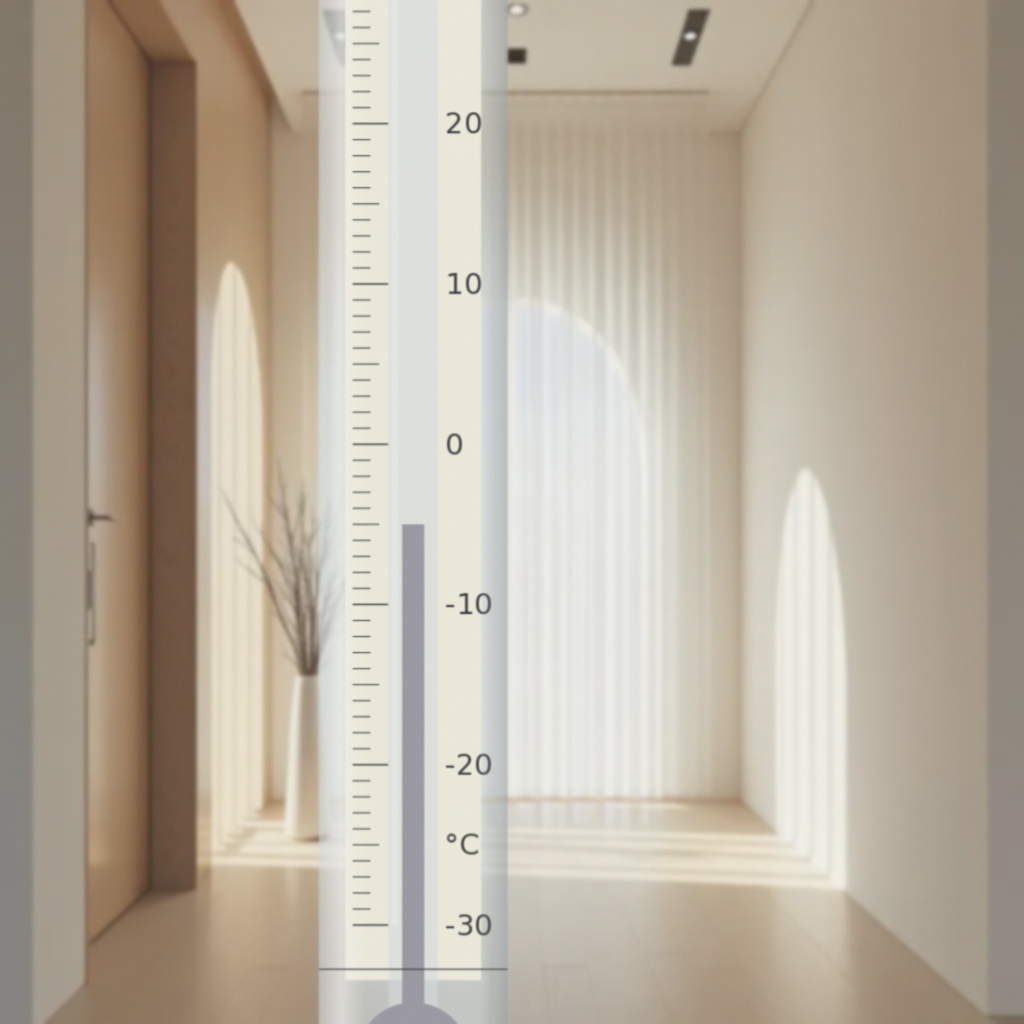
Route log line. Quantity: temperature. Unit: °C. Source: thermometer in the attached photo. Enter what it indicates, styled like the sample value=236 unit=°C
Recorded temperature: value=-5 unit=°C
